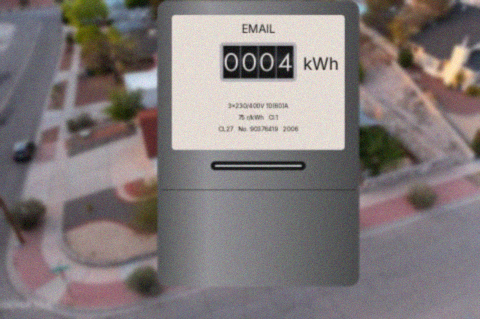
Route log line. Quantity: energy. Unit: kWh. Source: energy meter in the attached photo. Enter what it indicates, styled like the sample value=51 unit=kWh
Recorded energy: value=4 unit=kWh
